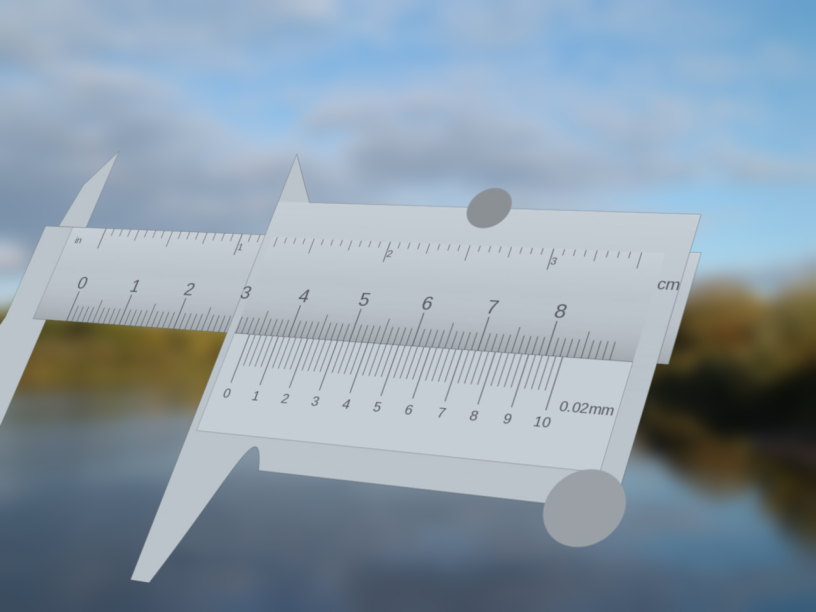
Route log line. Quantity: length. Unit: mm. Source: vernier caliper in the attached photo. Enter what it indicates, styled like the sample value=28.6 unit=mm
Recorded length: value=33.4 unit=mm
